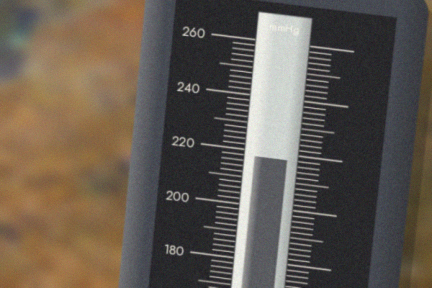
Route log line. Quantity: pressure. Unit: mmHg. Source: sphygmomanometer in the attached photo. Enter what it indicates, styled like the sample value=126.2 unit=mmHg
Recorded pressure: value=218 unit=mmHg
